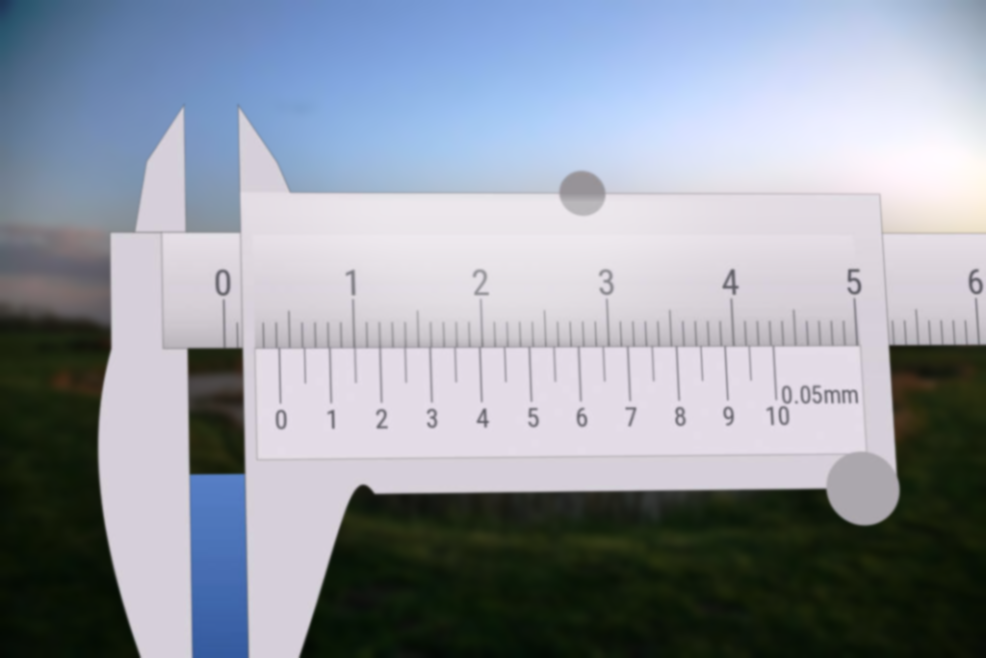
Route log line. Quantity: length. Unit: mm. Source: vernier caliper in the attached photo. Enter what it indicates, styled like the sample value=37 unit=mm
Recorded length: value=4.2 unit=mm
